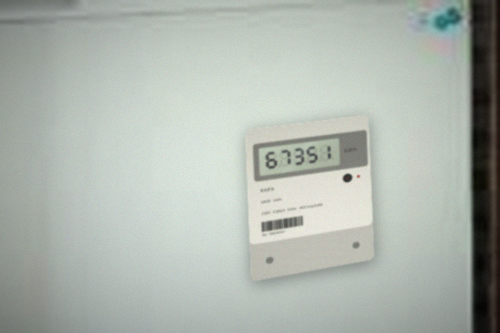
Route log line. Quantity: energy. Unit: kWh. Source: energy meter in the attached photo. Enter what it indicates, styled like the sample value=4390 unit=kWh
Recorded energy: value=67351 unit=kWh
